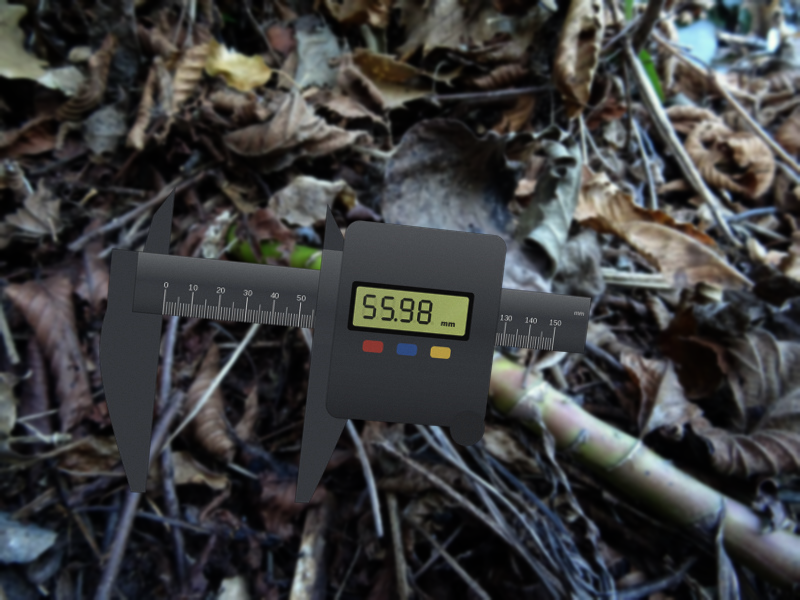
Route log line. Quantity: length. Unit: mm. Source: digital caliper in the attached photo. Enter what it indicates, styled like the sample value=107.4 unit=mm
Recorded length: value=55.98 unit=mm
